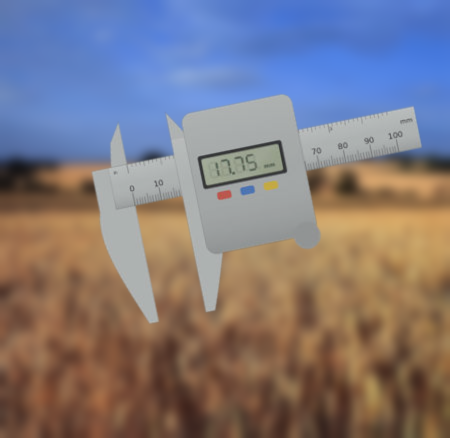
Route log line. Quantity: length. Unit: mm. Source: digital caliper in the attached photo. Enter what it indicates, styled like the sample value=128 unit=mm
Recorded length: value=17.75 unit=mm
